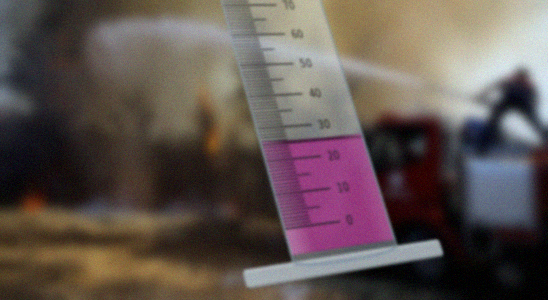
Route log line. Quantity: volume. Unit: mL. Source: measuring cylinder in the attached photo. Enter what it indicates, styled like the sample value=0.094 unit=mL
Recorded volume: value=25 unit=mL
